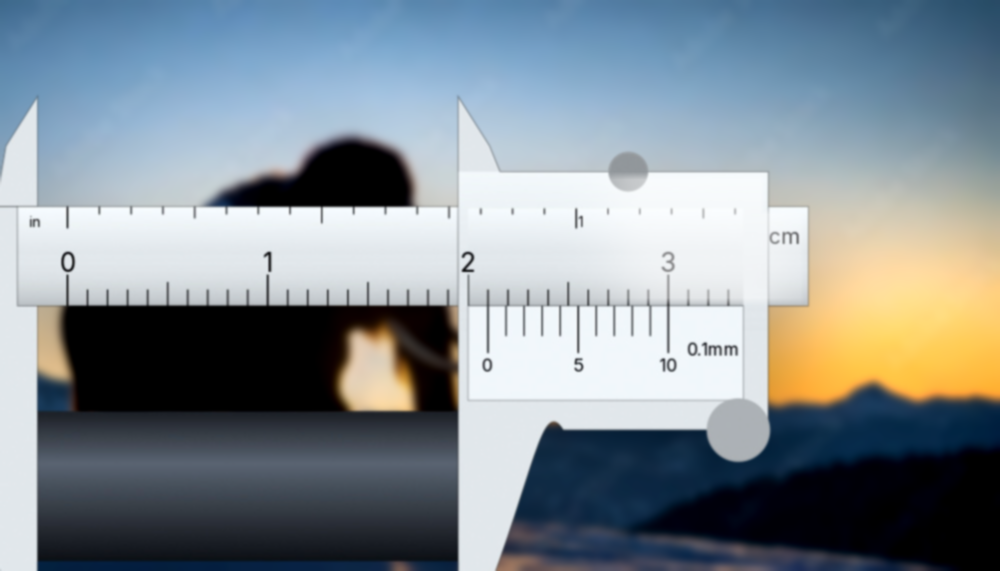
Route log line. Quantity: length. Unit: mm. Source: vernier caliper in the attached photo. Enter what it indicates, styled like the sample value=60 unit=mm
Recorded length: value=21.0 unit=mm
